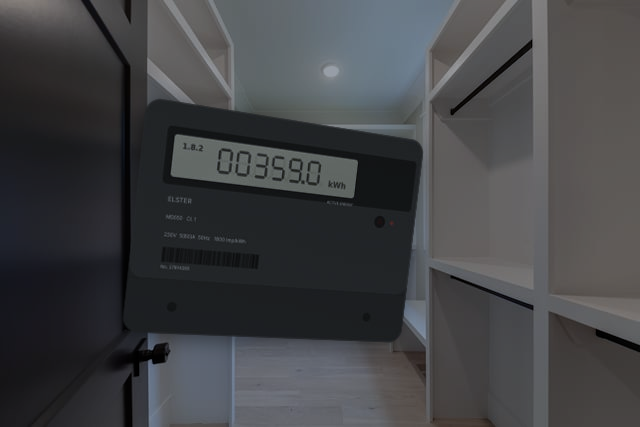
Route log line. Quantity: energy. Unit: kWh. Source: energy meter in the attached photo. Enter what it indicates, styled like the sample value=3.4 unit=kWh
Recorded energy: value=359.0 unit=kWh
